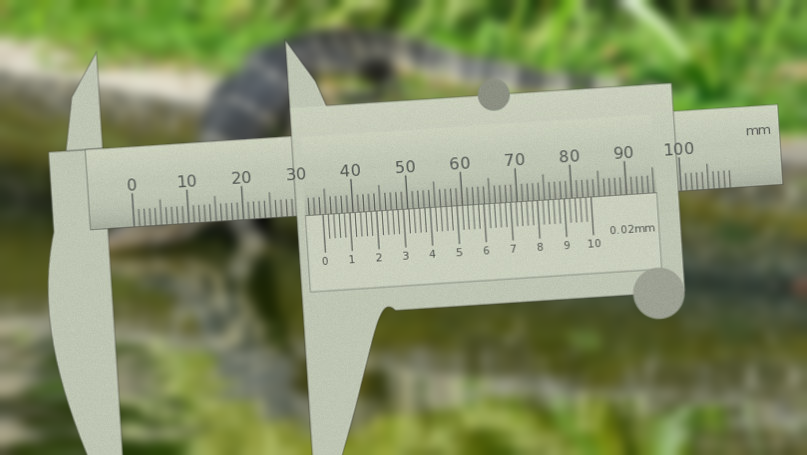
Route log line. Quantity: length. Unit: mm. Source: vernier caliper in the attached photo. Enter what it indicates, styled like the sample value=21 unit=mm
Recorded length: value=34.5 unit=mm
